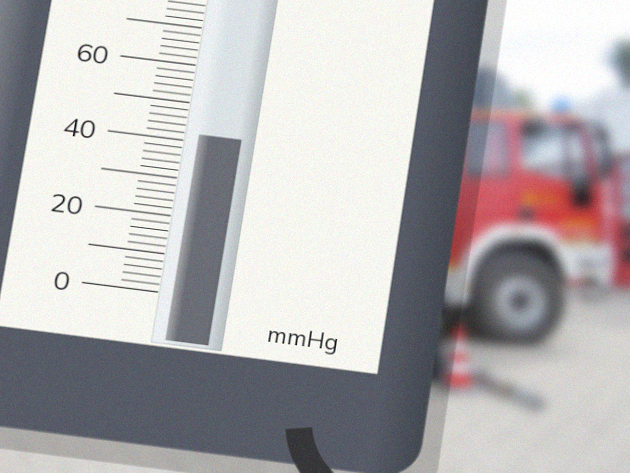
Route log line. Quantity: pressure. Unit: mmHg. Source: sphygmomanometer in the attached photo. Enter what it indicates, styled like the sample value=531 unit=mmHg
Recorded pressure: value=42 unit=mmHg
